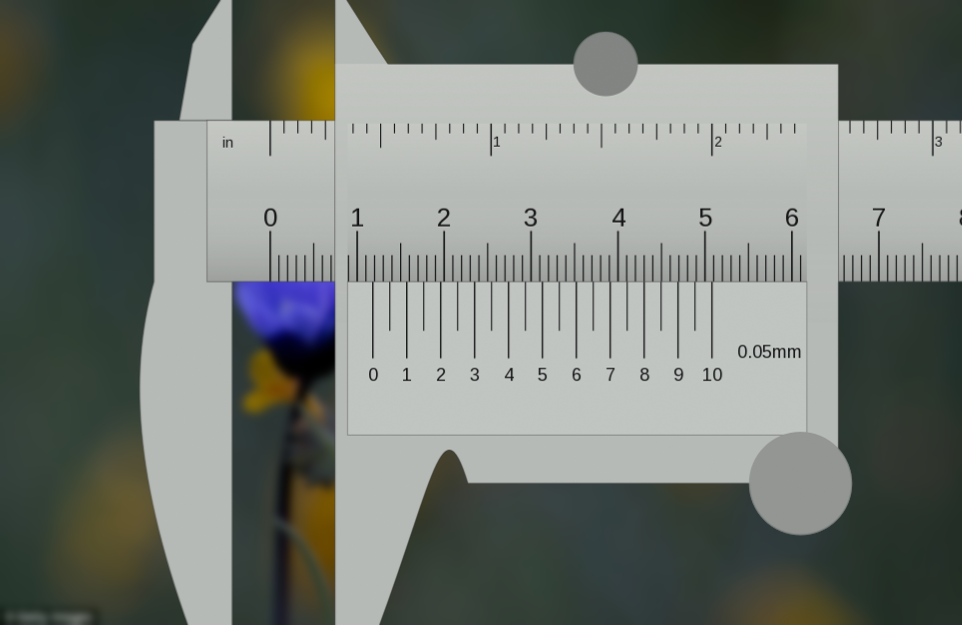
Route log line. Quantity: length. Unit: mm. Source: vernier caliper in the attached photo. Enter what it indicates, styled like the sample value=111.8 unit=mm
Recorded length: value=11.8 unit=mm
